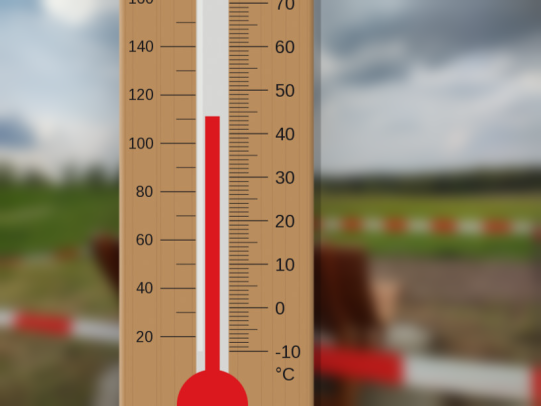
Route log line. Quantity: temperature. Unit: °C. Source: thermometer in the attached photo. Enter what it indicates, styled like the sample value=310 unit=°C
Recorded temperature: value=44 unit=°C
